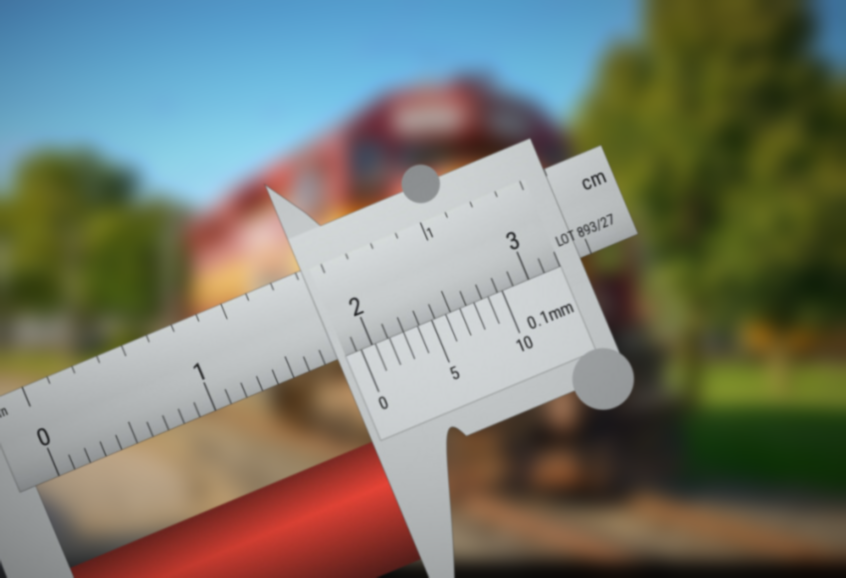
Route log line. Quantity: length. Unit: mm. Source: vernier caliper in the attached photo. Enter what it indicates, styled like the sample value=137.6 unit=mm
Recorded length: value=19.3 unit=mm
